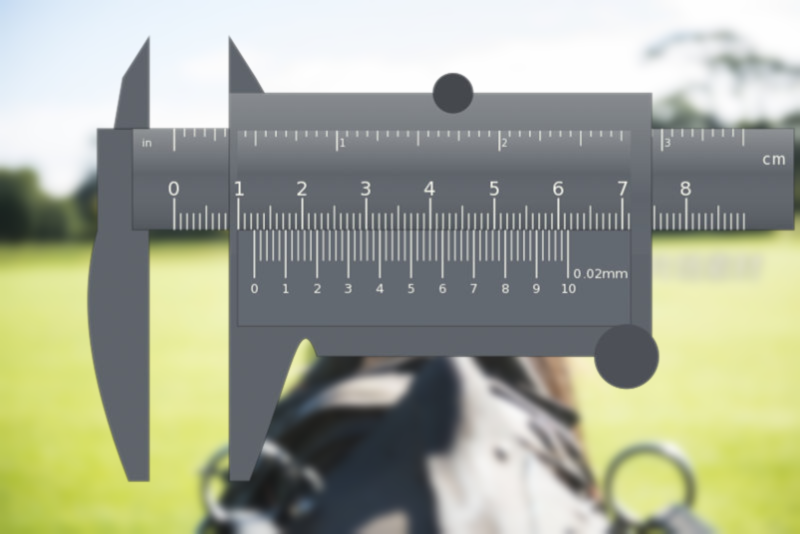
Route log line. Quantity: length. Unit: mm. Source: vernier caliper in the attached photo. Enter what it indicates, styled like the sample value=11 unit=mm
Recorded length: value=12.5 unit=mm
